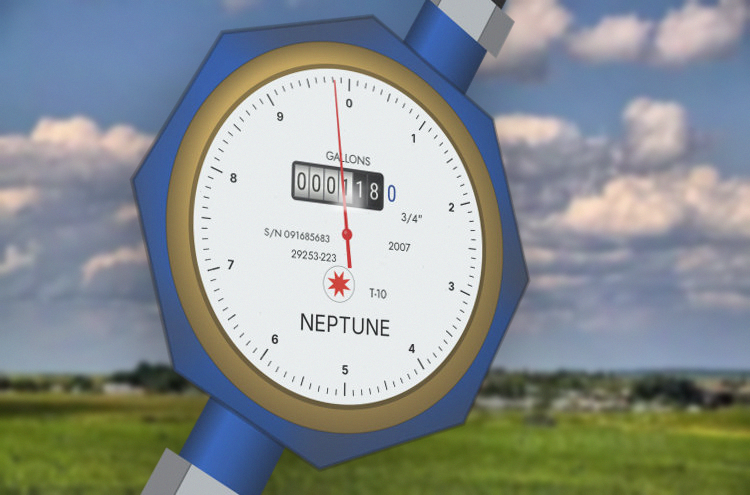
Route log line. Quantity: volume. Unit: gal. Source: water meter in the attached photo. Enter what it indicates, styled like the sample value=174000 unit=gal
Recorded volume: value=1179.8 unit=gal
